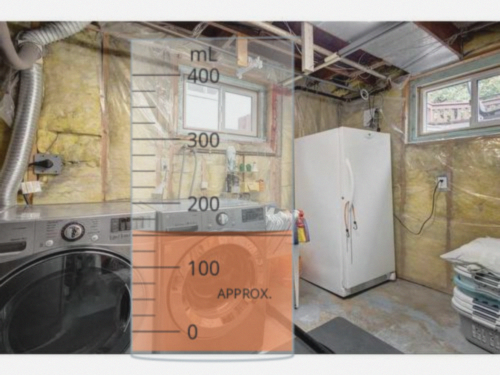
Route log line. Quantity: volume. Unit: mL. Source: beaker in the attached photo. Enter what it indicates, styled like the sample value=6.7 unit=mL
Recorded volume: value=150 unit=mL
